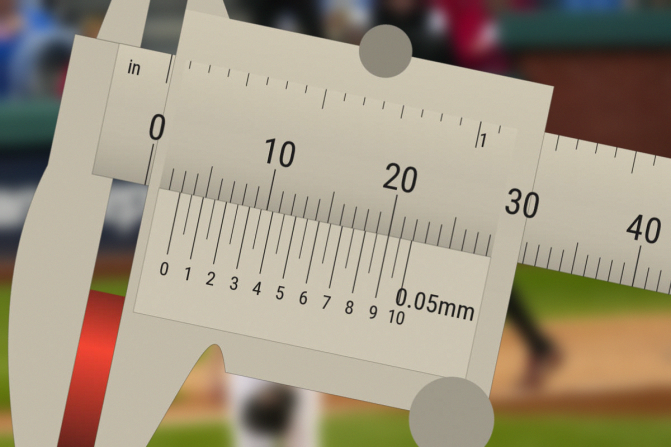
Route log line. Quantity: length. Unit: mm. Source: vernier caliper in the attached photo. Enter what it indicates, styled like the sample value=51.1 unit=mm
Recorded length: value=2.9 unit=mm
